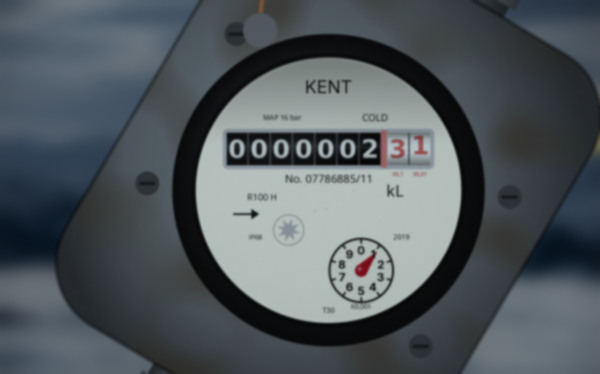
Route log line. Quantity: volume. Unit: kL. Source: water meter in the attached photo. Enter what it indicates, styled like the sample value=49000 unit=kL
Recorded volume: value=2.311 unit=kL
